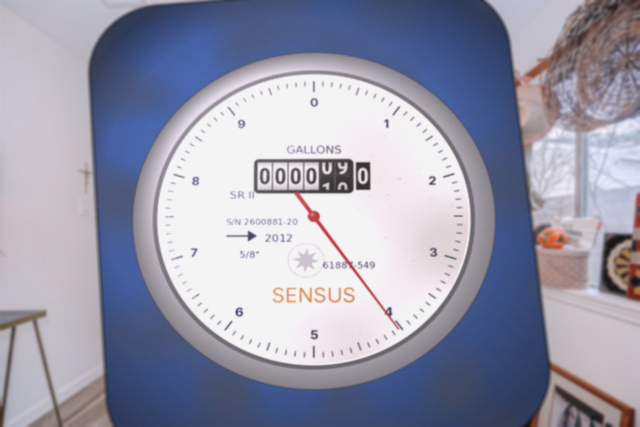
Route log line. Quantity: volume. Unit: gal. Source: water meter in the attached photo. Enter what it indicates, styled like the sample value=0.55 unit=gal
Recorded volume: value=94.0 unit=gal
